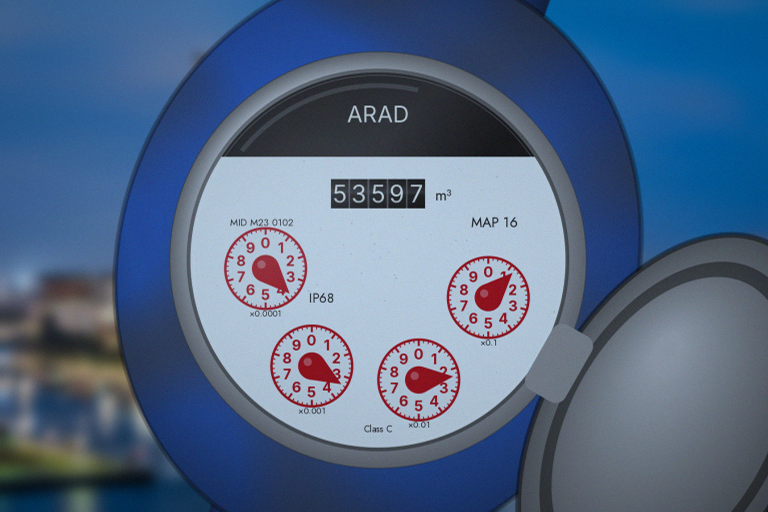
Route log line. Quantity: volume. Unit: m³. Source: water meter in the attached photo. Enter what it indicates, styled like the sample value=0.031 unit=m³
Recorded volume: value=53597.1233 unit=m³
